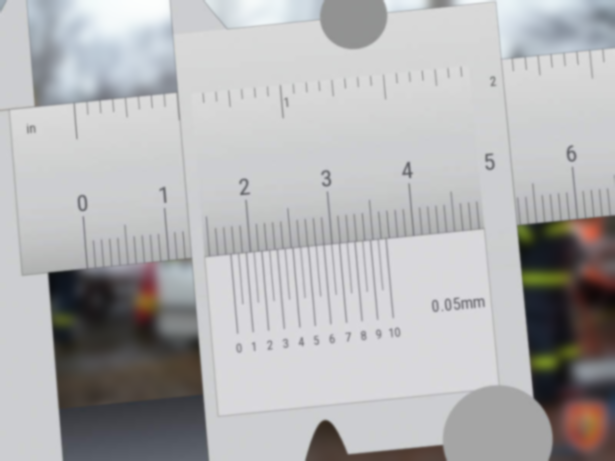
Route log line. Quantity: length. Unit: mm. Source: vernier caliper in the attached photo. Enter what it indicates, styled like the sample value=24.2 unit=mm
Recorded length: value=17.6 unit=mm
